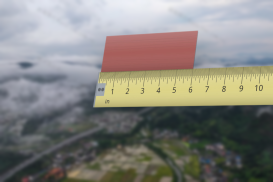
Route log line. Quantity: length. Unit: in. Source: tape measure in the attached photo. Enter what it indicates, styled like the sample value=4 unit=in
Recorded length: value=6 unit=in
